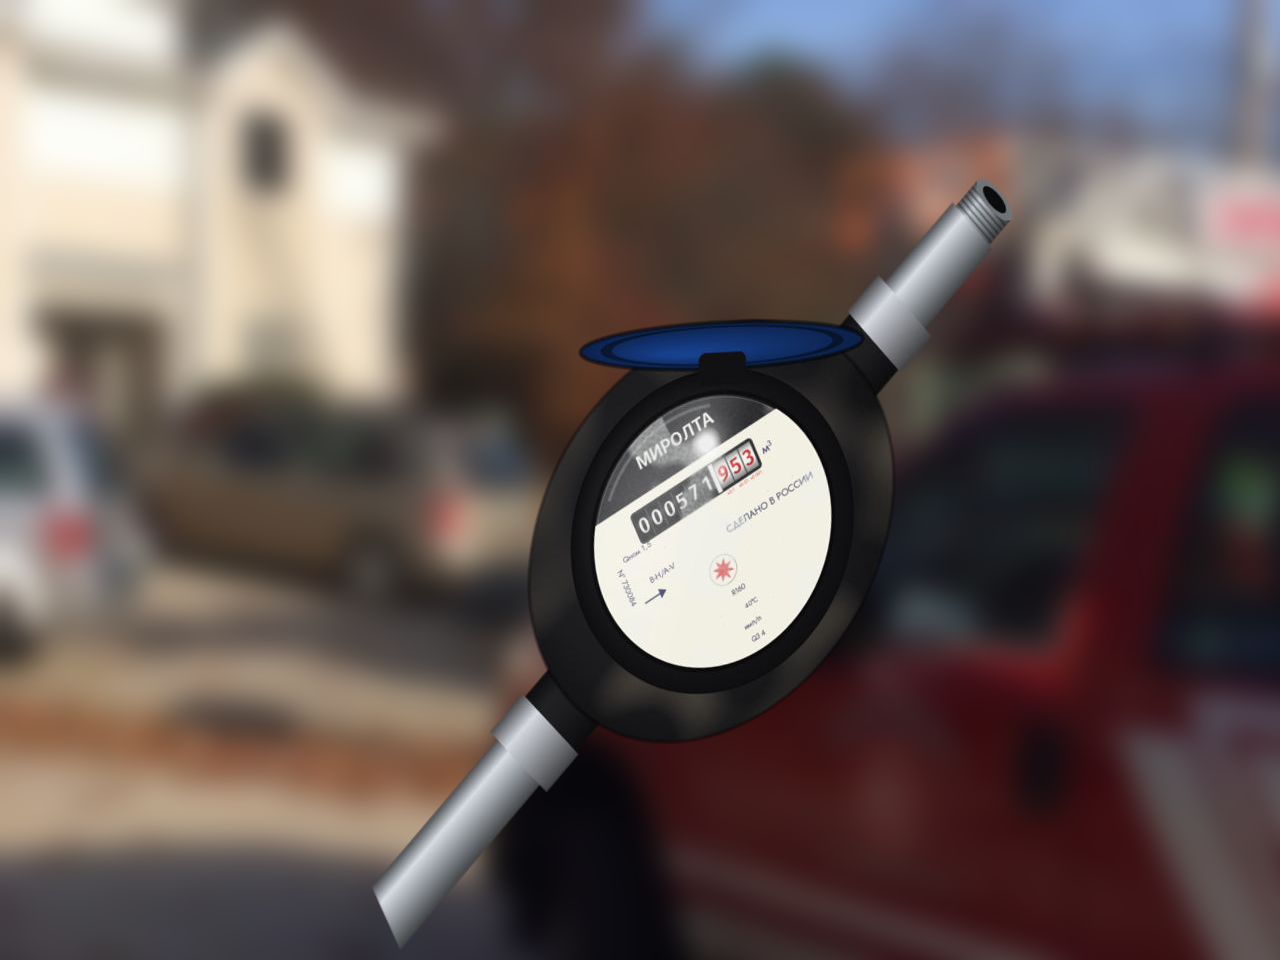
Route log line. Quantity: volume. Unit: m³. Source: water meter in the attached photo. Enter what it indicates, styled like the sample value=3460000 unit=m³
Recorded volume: value=571.953 unit=m³
